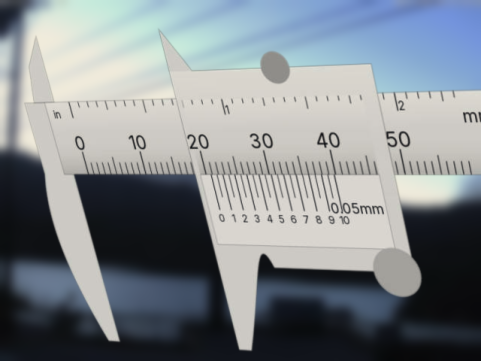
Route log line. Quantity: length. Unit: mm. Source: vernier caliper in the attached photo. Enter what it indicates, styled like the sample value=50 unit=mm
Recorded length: value=20.8 unit=mm
